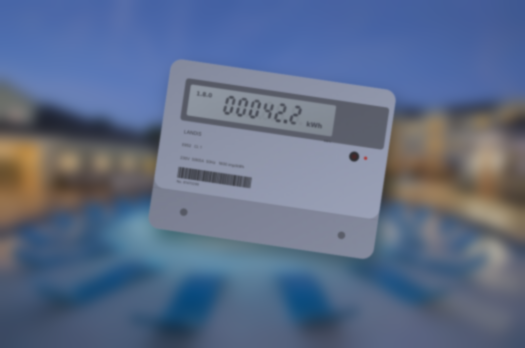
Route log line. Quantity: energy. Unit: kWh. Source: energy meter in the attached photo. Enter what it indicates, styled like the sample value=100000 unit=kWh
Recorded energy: value=42.2 unit=kWh
